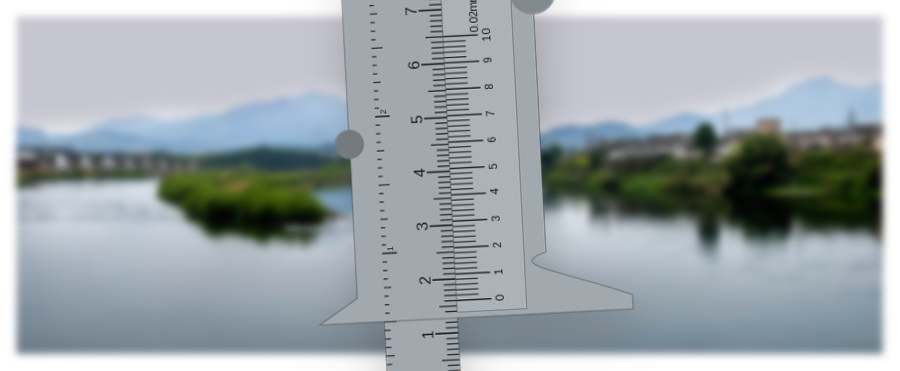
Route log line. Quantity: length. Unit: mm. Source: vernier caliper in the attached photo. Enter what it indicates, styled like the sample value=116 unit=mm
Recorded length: value=16.0 unit=mm
